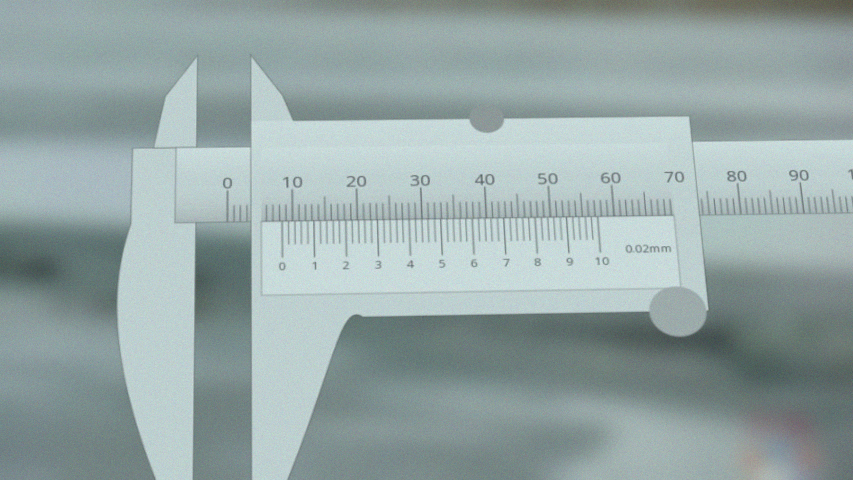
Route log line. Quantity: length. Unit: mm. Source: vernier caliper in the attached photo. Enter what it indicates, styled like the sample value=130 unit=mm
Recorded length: value=8.4 unit=mm
